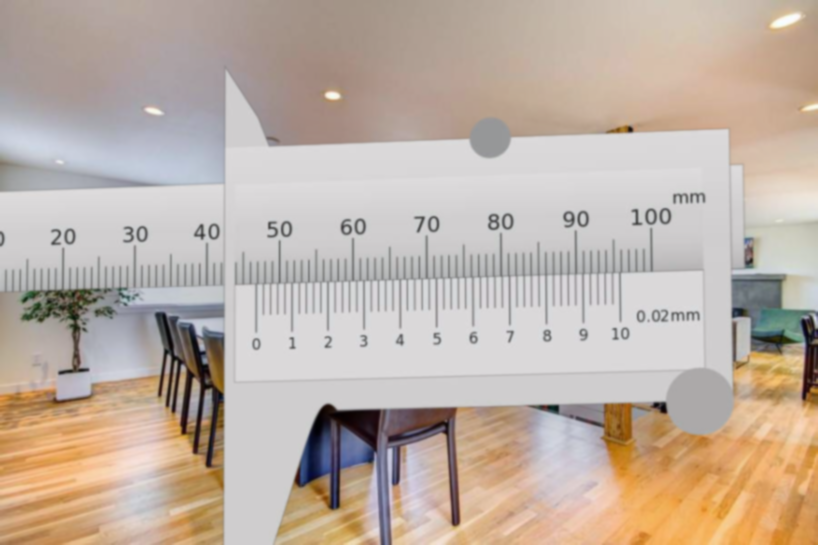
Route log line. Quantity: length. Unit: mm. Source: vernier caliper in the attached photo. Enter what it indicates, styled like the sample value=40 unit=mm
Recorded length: value=46.8 unit=mm
